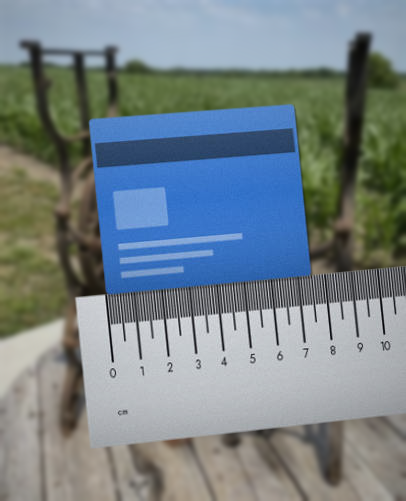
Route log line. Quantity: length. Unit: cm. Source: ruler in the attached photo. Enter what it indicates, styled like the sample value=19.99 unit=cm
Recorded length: value=7.5 unit=cm
